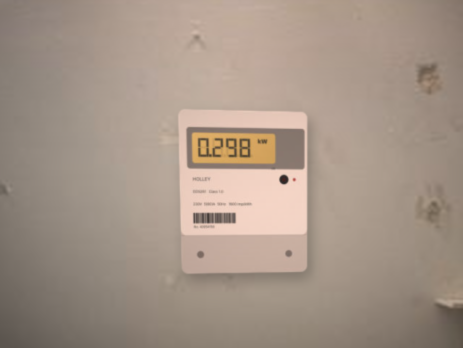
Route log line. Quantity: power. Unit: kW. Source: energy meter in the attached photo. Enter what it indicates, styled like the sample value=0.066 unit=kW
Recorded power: value=0.298 unit=kW
